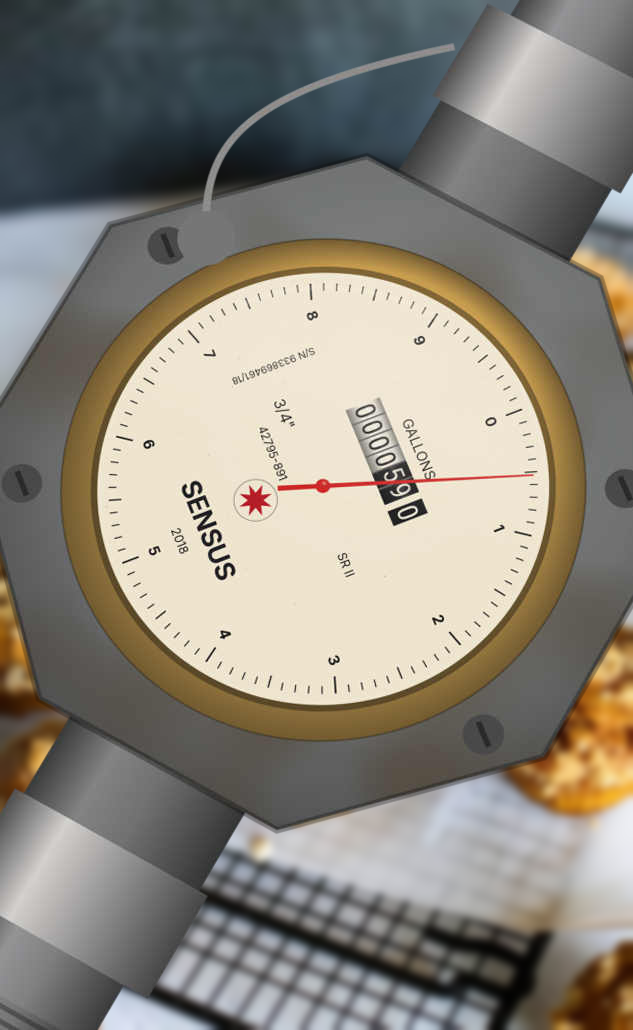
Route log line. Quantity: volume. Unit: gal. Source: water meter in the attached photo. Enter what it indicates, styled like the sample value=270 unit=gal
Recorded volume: value=590.5 unit=gal
